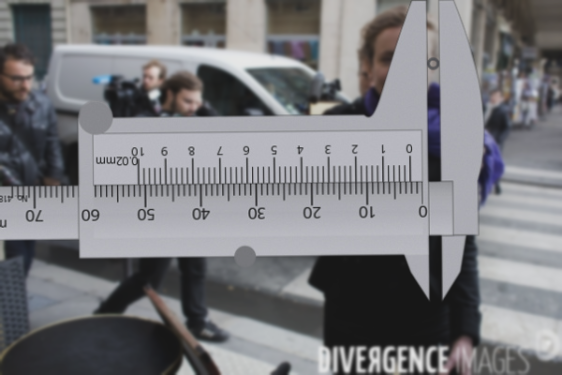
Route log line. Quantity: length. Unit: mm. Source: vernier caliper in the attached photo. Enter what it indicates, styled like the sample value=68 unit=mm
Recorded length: value=2.2 unit=mm
